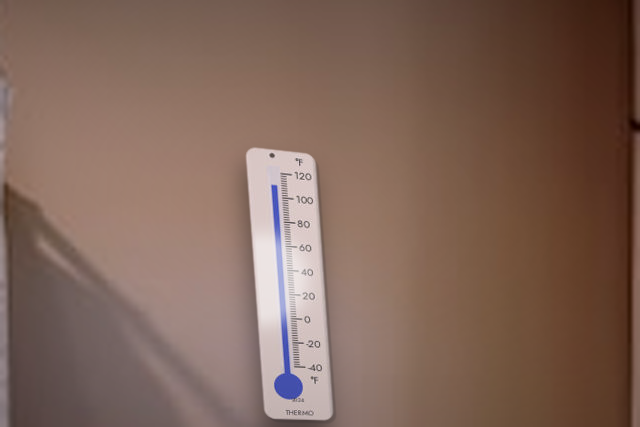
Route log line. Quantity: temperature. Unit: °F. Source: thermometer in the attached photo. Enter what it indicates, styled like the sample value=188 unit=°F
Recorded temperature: value=110 unit=°F
